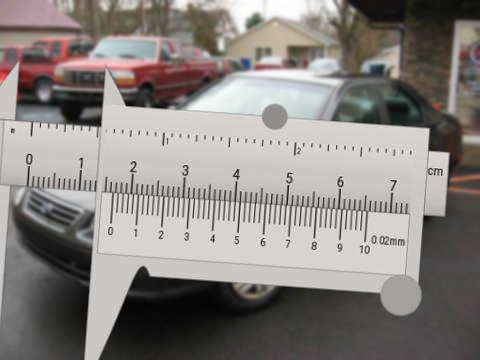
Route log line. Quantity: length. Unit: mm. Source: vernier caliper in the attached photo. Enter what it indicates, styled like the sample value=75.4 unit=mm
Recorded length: value=16.5 unit=mm
